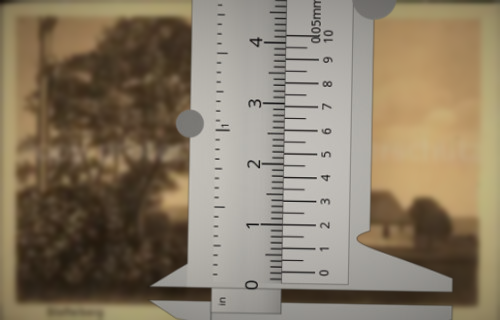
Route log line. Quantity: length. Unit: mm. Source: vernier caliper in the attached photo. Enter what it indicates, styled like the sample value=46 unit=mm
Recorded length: value=2.2 unit=mm
